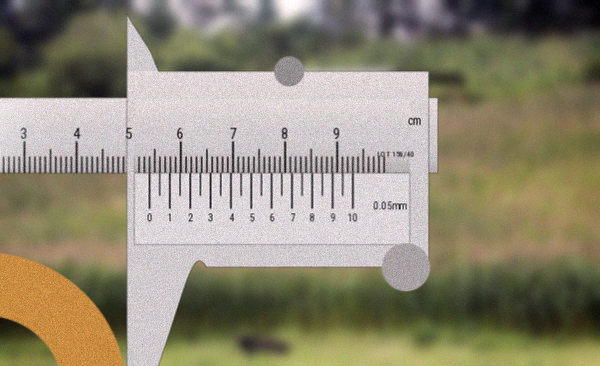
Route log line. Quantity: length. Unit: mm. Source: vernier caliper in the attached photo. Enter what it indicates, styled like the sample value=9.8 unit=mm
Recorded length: value=54.0 unit=mm
